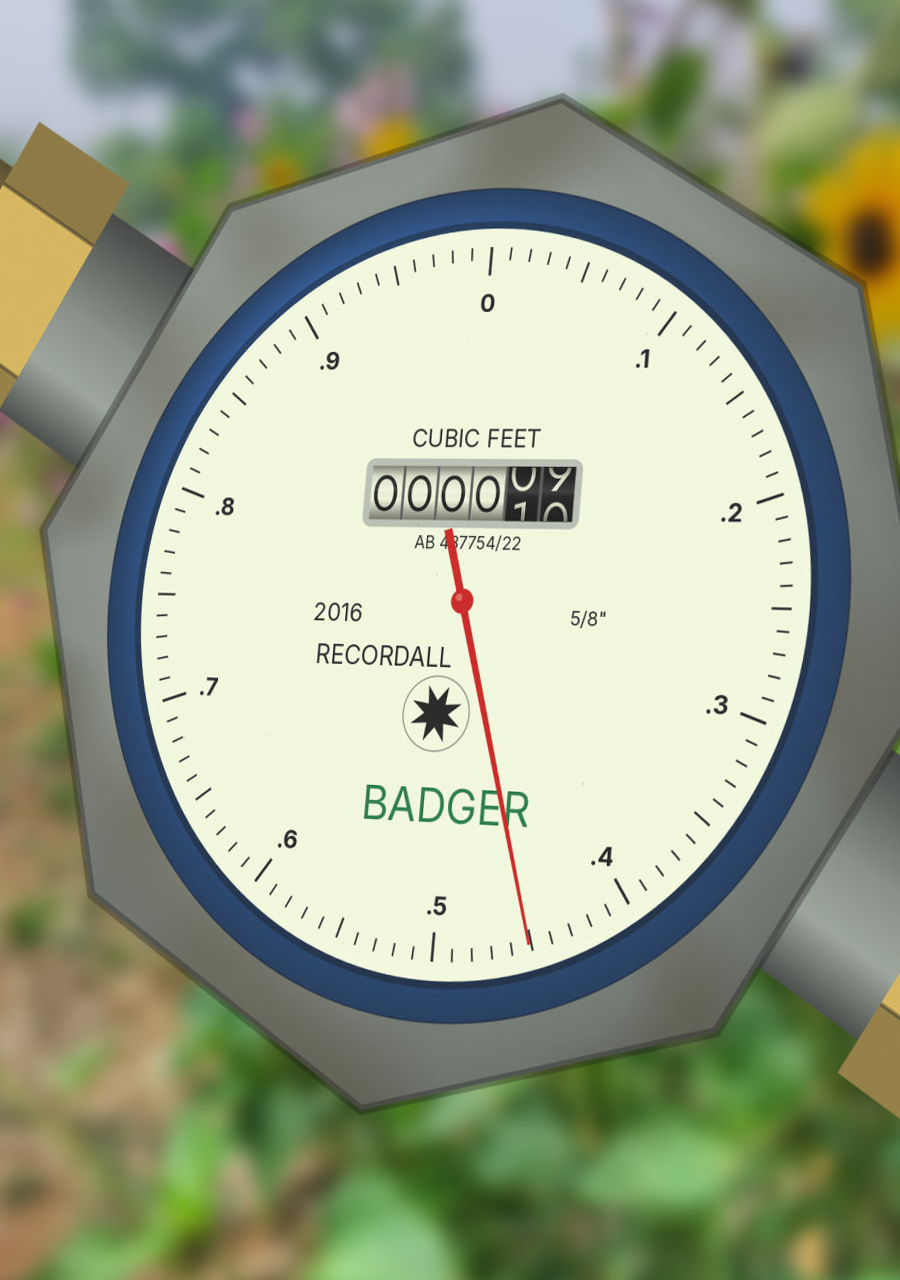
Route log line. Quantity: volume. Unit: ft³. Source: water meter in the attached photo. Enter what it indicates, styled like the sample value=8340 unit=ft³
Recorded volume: value=9.45 unit=ft³
